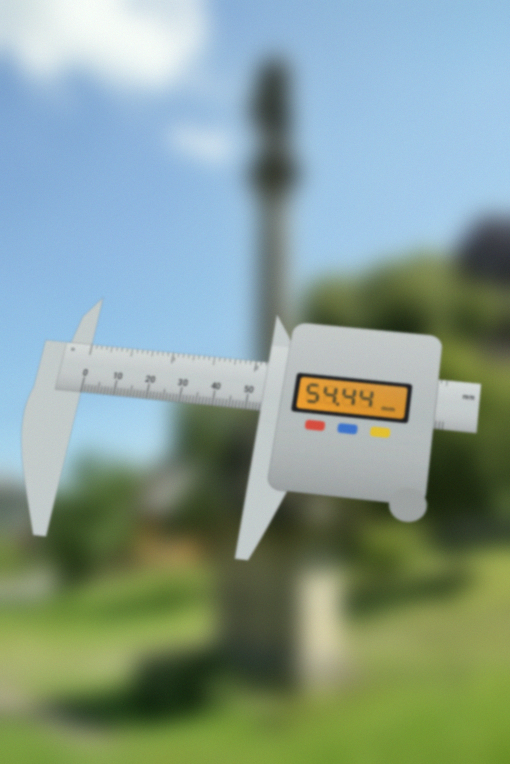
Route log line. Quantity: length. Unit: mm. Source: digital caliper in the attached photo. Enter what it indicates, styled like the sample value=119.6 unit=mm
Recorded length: value=54.44 unit=mm
